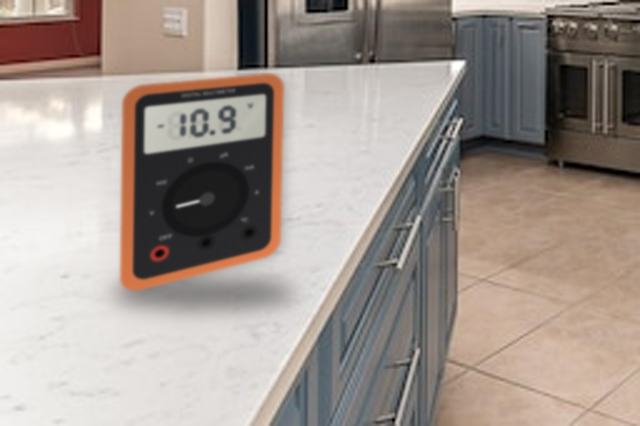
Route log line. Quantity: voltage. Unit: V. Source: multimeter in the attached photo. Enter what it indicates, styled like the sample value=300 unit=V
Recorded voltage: value=-10.9 unit=V
